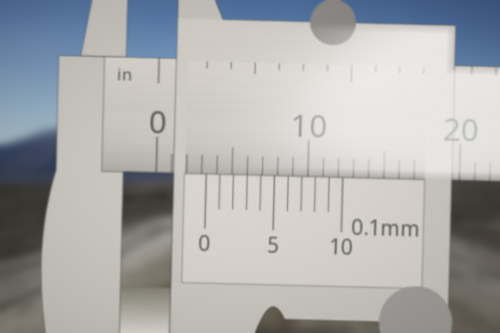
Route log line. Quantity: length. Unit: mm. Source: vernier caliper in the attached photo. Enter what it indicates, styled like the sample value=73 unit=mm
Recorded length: value=3.3 unit=mm
